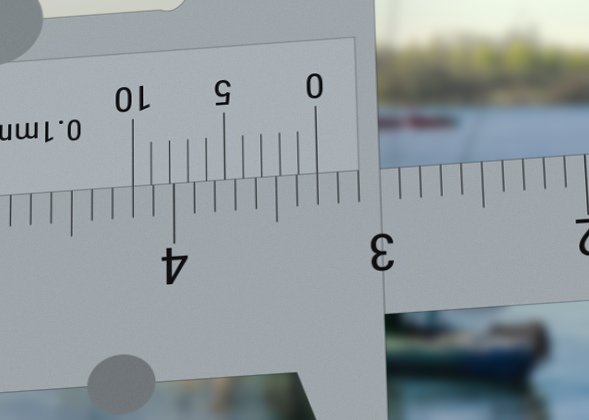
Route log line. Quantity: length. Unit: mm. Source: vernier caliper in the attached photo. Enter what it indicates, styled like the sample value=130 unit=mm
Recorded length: value=33.0 unit=mm
